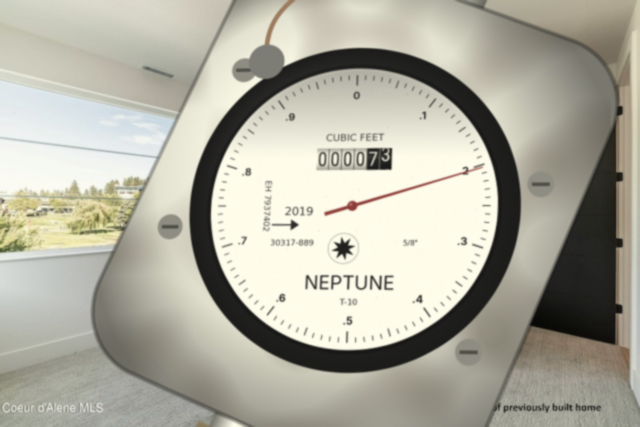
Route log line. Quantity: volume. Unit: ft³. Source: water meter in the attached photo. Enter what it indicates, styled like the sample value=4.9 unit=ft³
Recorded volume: value=73.20 unit=ft³
